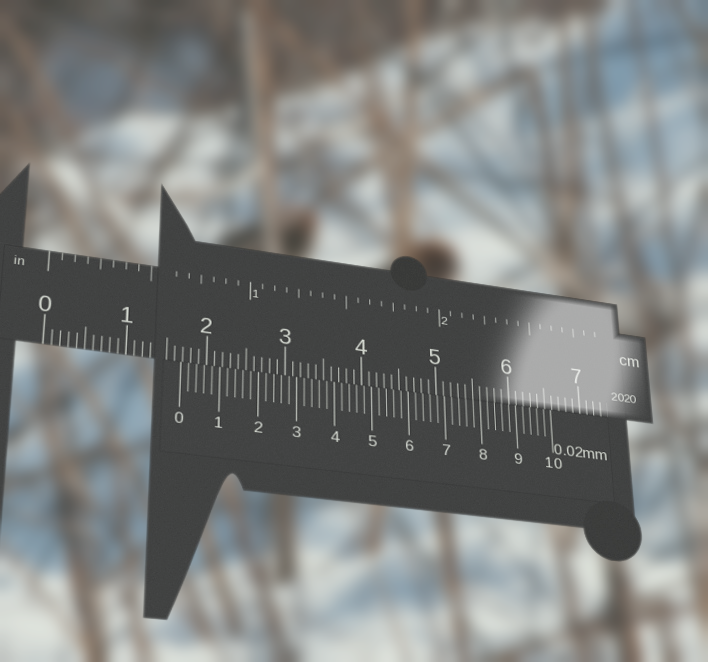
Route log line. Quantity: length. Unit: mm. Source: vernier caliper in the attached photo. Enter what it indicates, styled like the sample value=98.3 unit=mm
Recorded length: value=16.8 unit=mm
